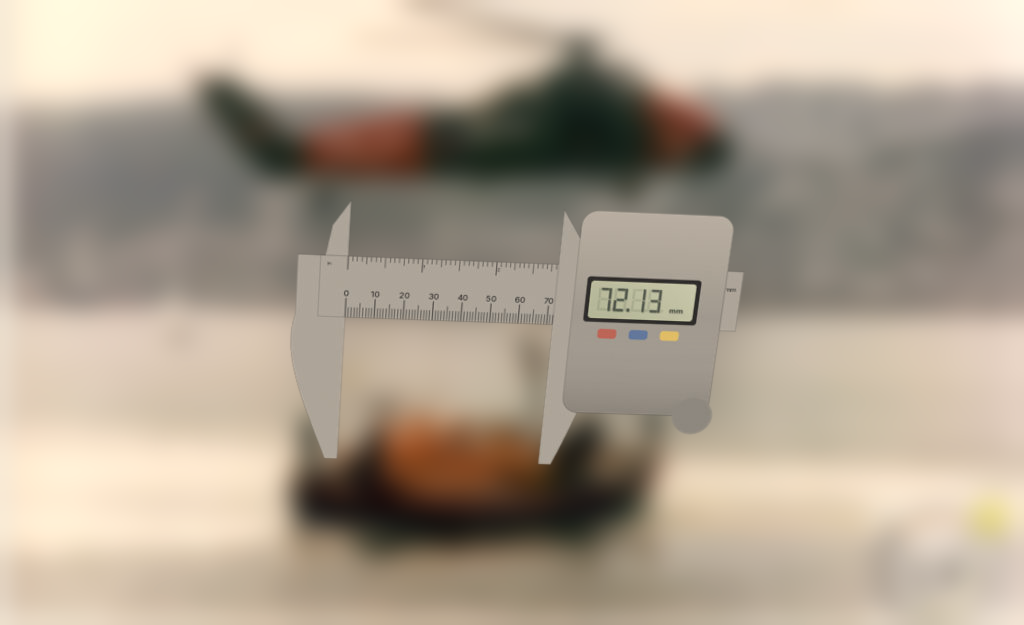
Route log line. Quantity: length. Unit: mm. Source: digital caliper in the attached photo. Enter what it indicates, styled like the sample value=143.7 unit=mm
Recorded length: value=72.13 unit=mm
